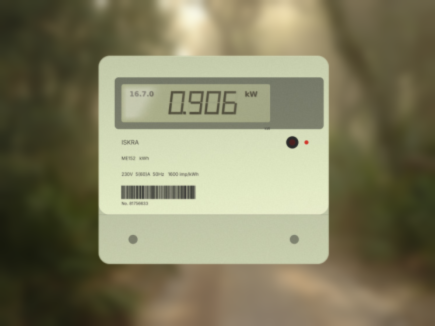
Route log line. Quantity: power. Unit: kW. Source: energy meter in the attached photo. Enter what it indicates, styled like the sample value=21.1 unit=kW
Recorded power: value=0.906 unit=kW
